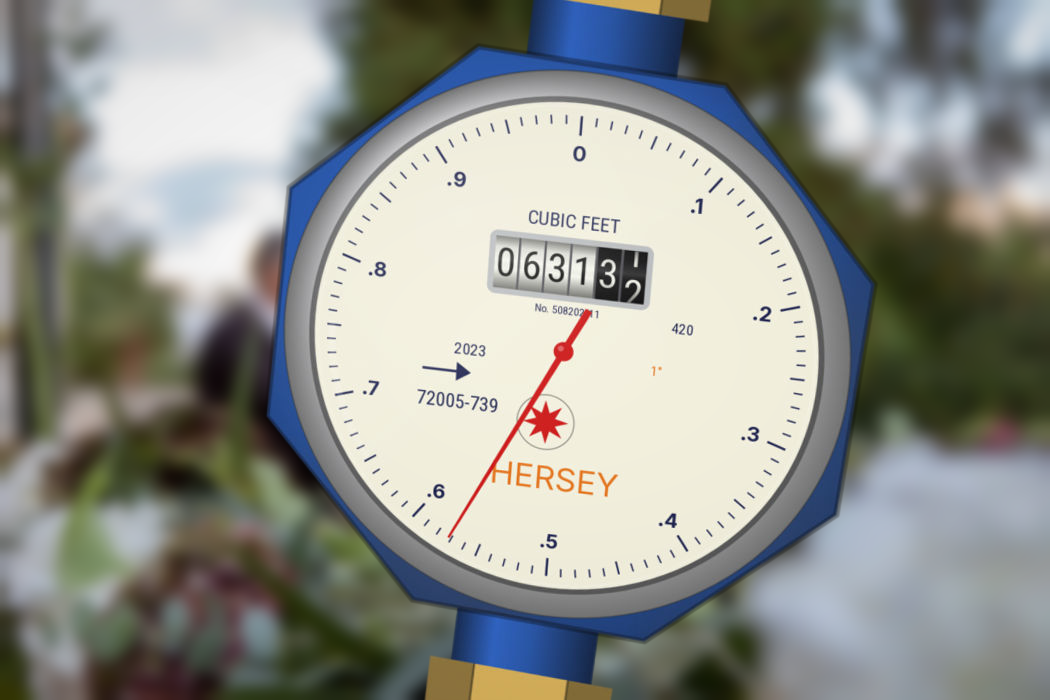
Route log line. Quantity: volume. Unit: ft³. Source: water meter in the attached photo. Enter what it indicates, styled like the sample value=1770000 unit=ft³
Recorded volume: value=63131.57 unit=ft³
